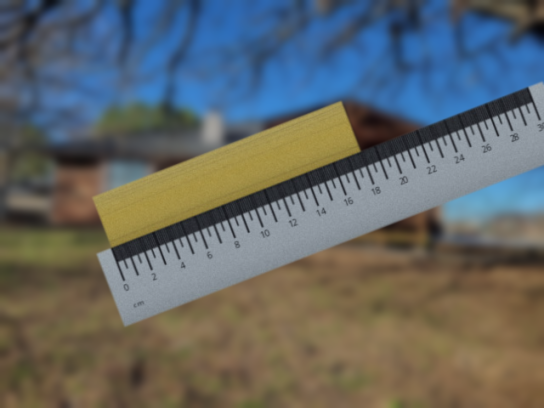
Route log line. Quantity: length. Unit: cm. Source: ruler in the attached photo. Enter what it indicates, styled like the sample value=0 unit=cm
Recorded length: value=18 unit=cm
